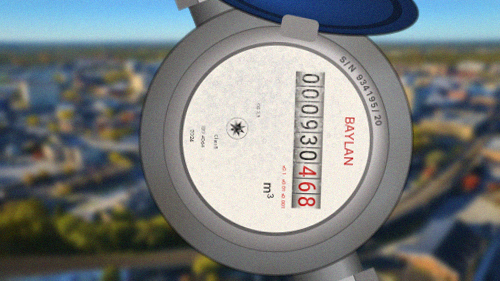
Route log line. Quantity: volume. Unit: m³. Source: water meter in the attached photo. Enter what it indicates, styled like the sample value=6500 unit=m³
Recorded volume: value=930.468 unit=m³
